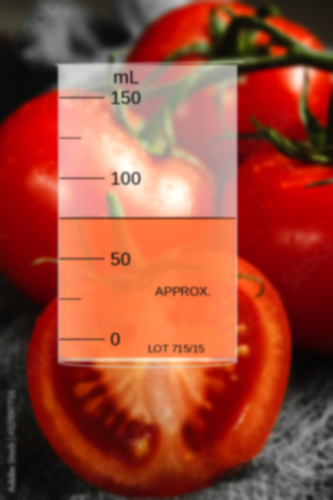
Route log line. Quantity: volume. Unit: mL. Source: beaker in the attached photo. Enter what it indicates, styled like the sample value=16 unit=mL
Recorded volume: value=75 unit=mL
